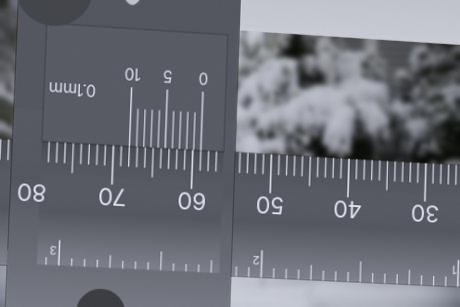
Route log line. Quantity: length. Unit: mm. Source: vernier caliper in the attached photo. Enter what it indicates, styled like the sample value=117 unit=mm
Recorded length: value=59.0 unit=mm
